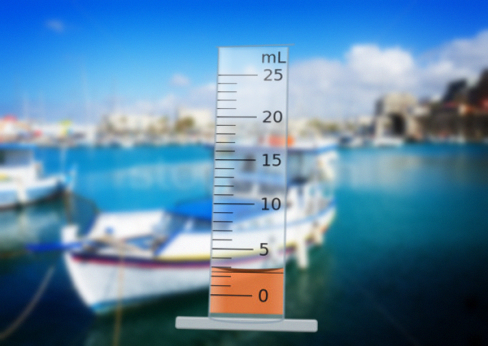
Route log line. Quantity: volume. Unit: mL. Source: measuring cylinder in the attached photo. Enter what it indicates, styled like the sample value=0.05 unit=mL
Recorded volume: value=2.5 unit=mL
